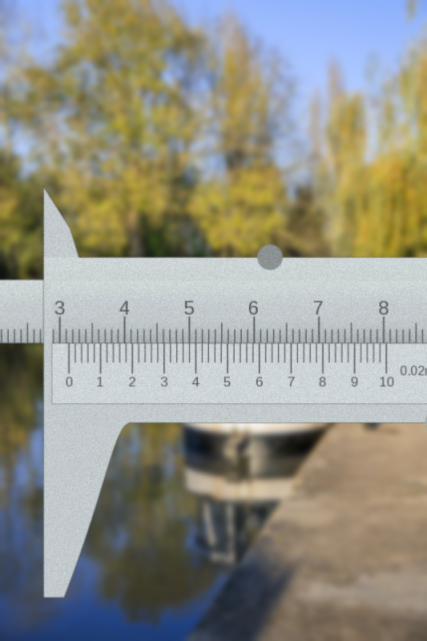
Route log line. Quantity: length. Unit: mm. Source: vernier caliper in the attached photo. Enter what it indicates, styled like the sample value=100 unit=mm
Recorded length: value=31.4 unit=mm
